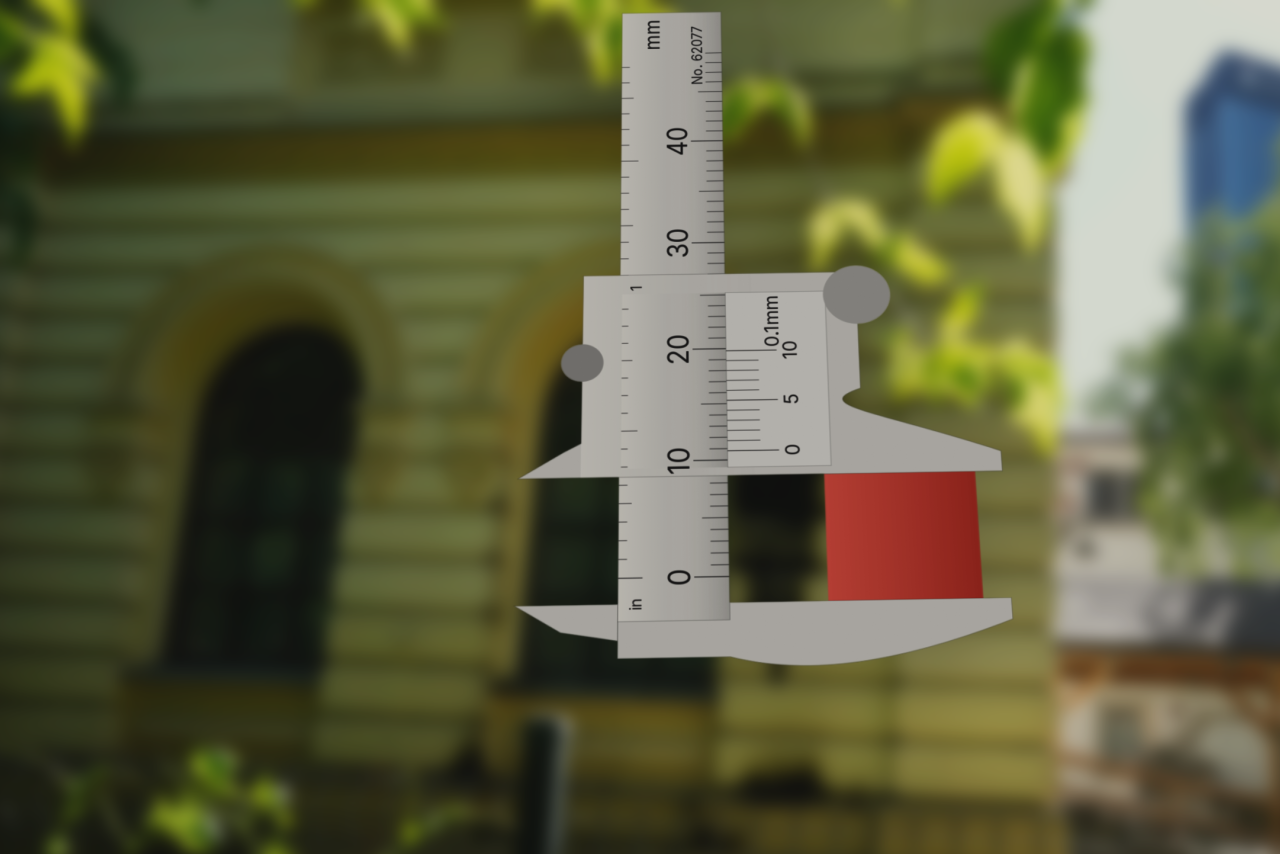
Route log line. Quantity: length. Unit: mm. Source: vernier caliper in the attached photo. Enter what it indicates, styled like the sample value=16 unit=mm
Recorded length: value=10.8 unit=mm
